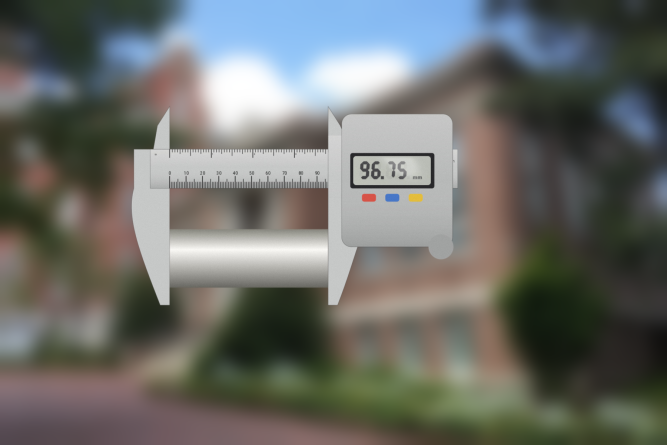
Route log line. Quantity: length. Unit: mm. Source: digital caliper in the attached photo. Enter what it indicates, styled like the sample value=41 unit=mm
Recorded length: value=96.75 unit=mm
